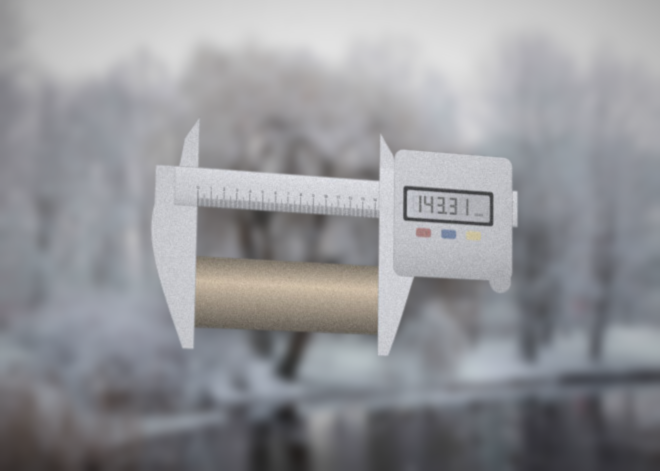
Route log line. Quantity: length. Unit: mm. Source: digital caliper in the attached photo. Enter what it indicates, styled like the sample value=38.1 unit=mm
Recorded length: value=143.31 unit=mm
